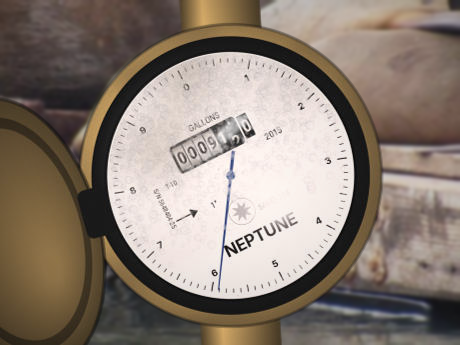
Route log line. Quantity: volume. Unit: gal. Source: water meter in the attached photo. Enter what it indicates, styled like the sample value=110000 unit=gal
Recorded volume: value=9115.9 unit=gal
